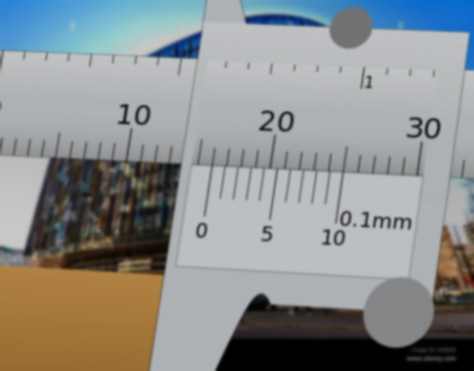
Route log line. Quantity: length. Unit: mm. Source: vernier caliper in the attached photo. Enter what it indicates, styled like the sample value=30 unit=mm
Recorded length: value=16.0 unit=mm
